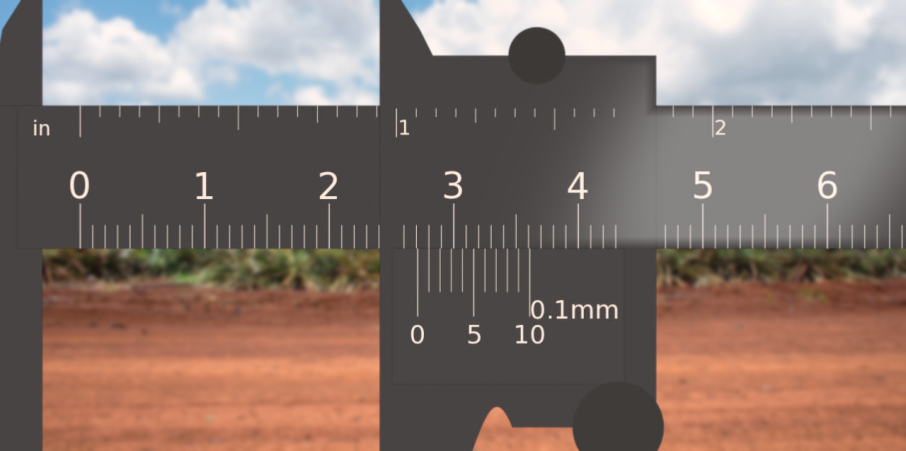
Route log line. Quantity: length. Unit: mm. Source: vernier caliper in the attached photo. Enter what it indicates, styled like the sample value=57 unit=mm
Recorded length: value=27.1 unit=mm
